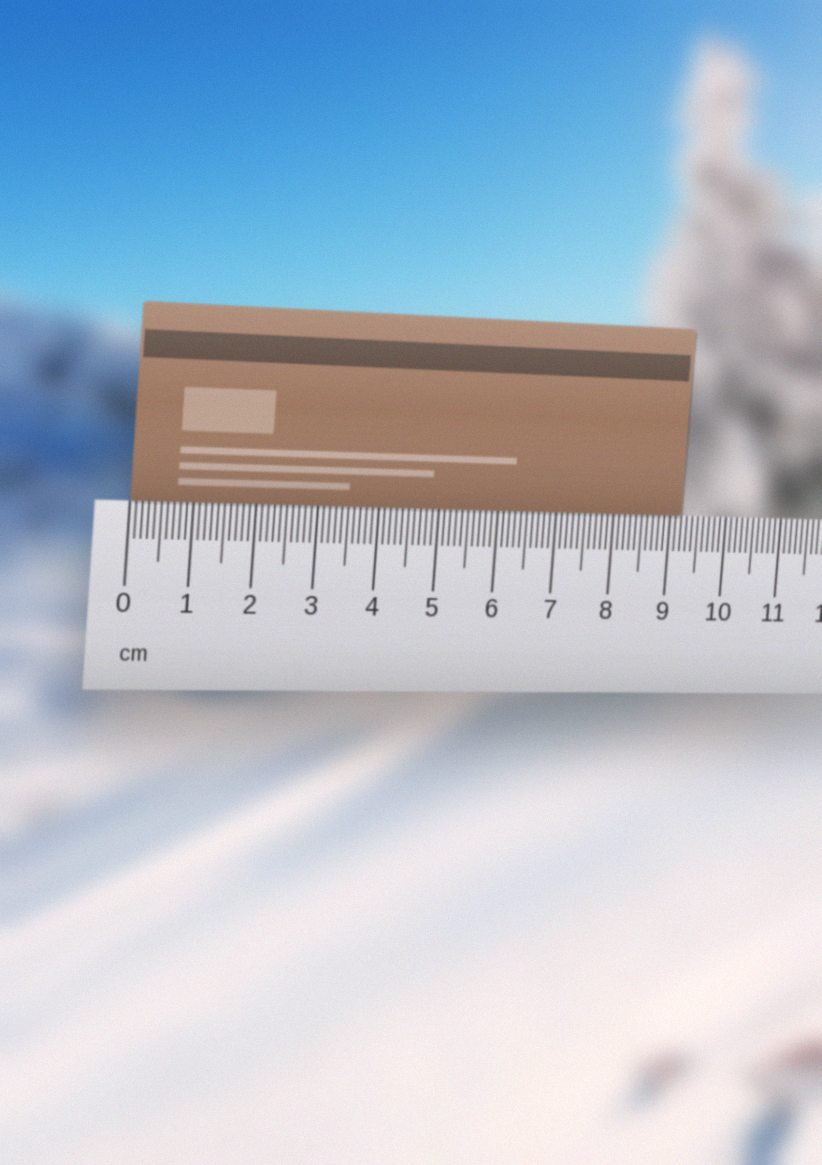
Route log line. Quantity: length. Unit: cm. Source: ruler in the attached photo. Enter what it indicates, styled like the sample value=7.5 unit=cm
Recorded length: value=9.2 unit=cm
